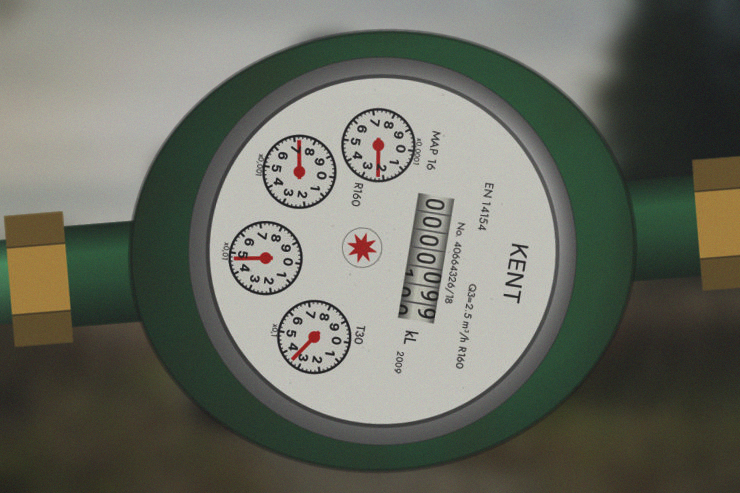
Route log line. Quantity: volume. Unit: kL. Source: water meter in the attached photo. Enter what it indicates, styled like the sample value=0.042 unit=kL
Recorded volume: value=99.3472 unit=kL
